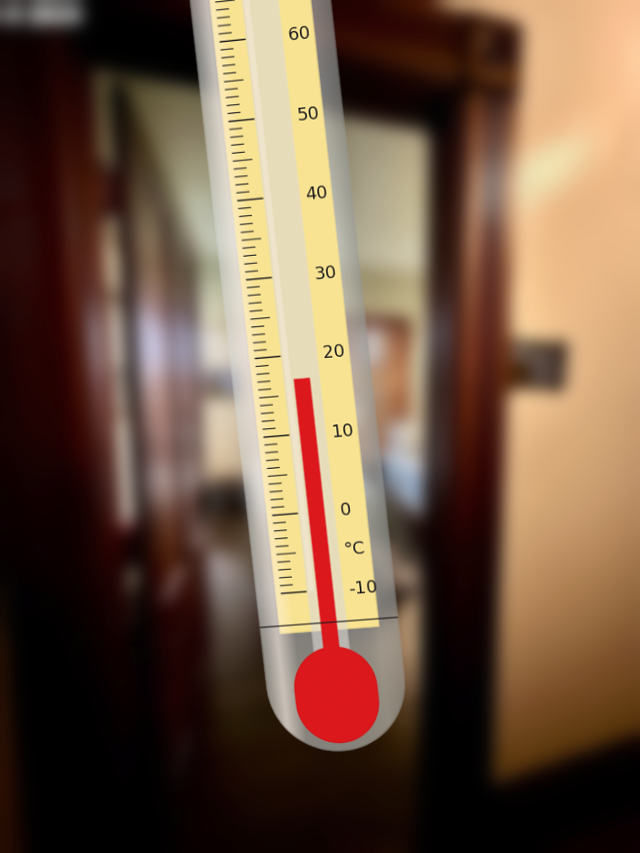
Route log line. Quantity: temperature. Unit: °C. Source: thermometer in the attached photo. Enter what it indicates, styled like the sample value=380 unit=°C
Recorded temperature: value=17 unit=°C
